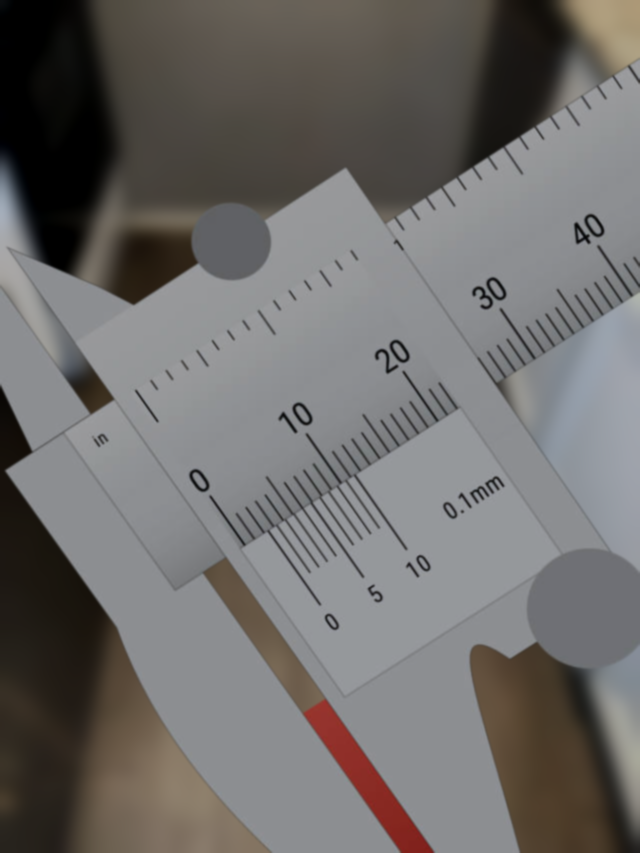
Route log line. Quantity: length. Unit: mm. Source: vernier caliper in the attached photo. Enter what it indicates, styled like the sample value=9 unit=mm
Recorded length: value=2.4 unit=mm
